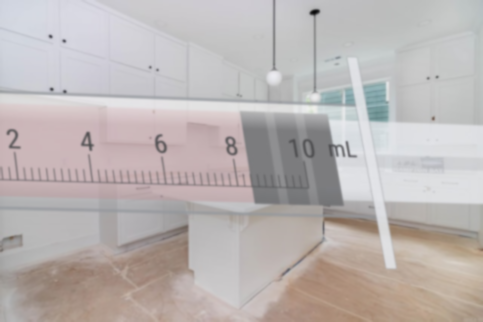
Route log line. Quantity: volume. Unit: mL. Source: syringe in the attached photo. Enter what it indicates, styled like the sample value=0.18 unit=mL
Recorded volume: value=8.4 unit=mL
